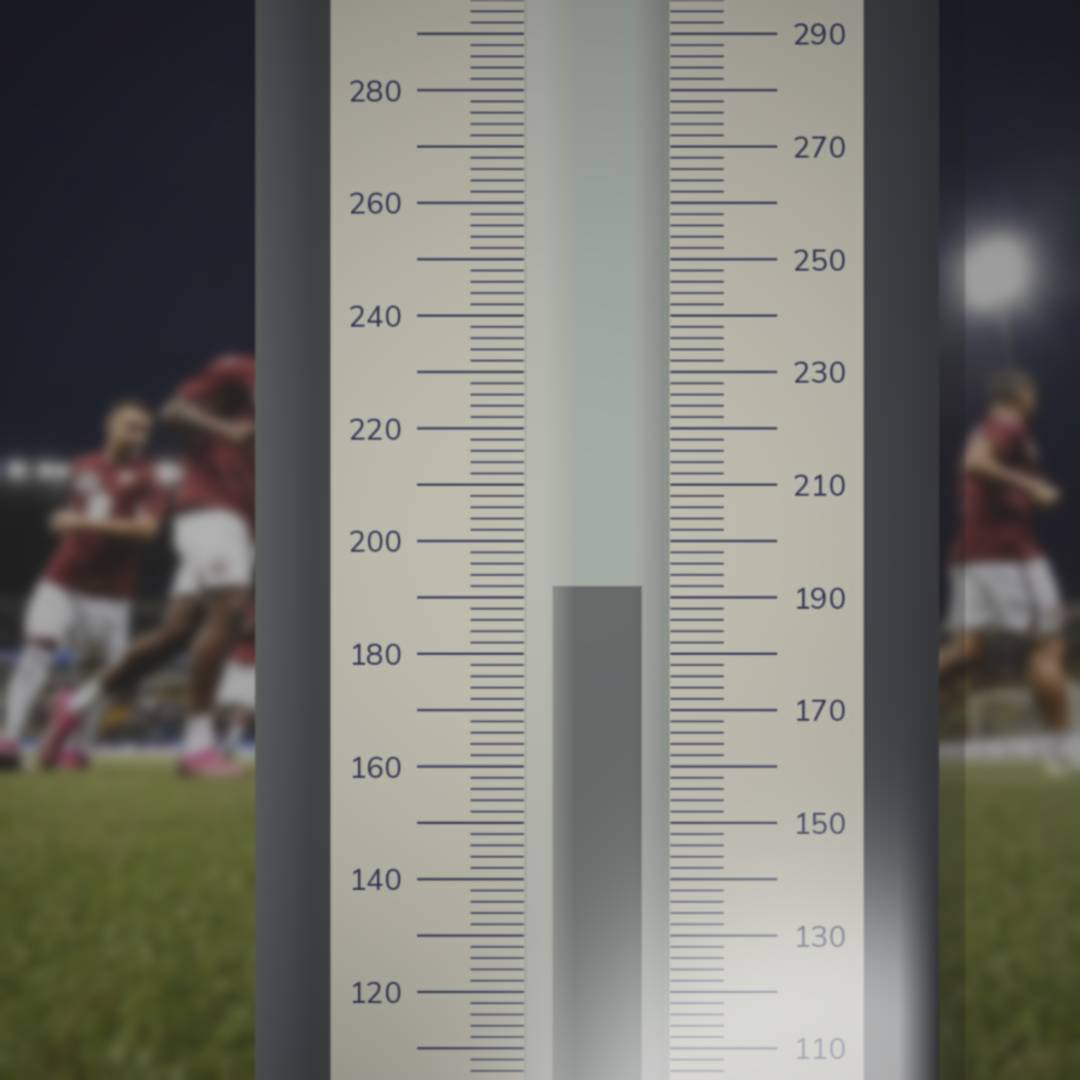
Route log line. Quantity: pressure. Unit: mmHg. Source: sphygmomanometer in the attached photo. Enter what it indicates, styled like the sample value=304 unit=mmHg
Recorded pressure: value=192 unit=mmHg
